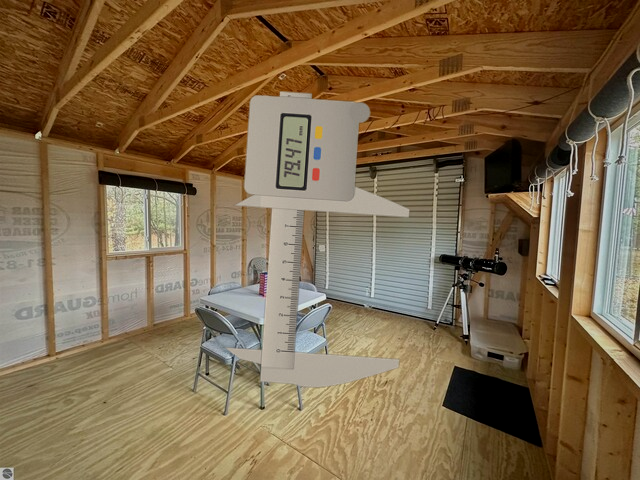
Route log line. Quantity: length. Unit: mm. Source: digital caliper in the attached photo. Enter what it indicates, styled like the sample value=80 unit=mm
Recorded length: value=79.47 unit=mm
